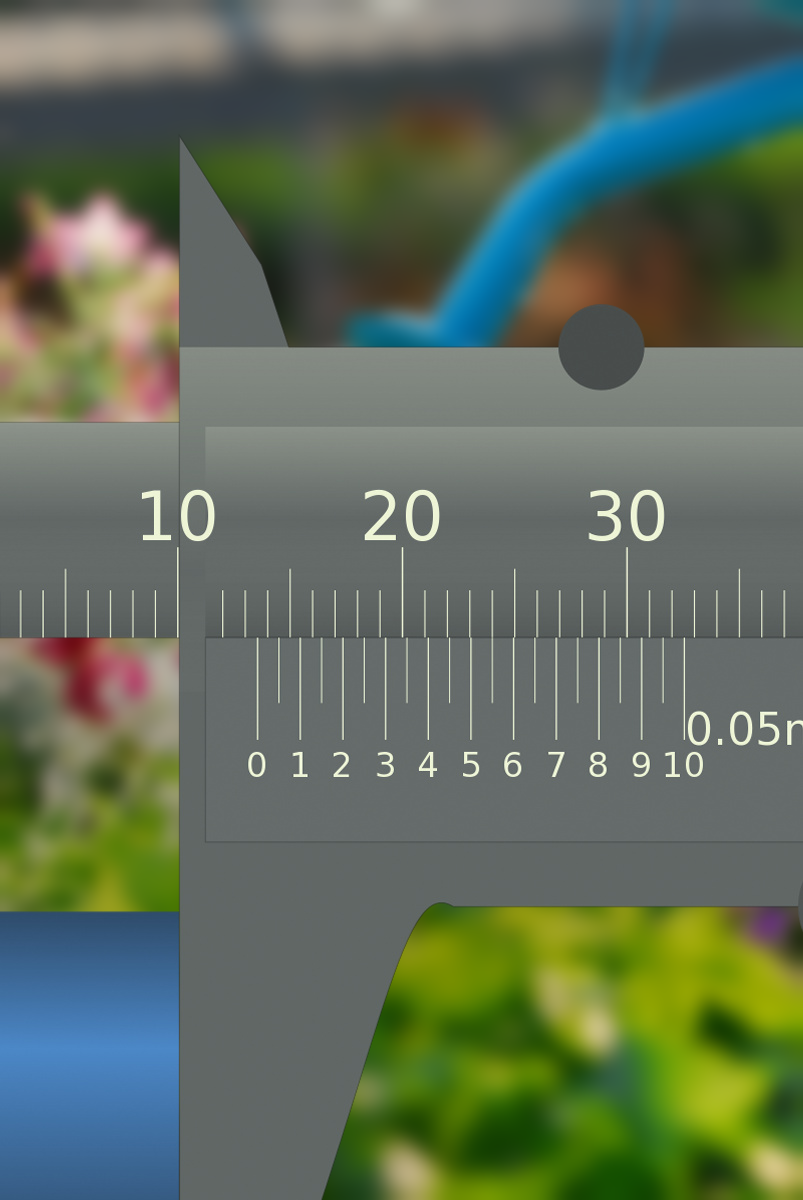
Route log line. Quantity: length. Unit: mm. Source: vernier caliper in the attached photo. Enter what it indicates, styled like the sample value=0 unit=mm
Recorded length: value=13.55 unit=mm
